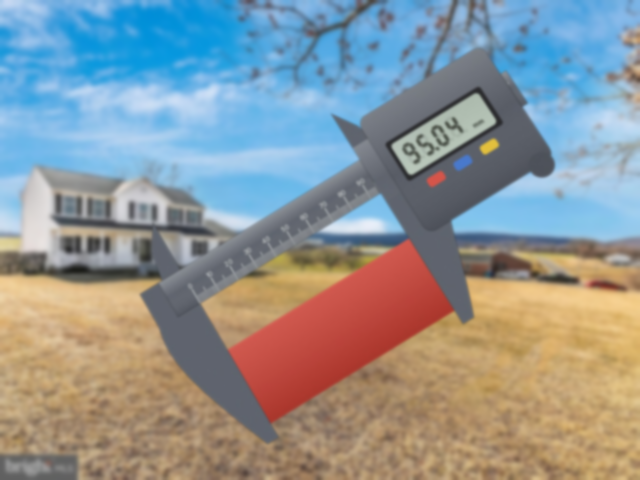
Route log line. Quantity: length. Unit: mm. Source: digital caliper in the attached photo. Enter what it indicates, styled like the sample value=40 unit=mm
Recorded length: value=95.04 unit=mm
